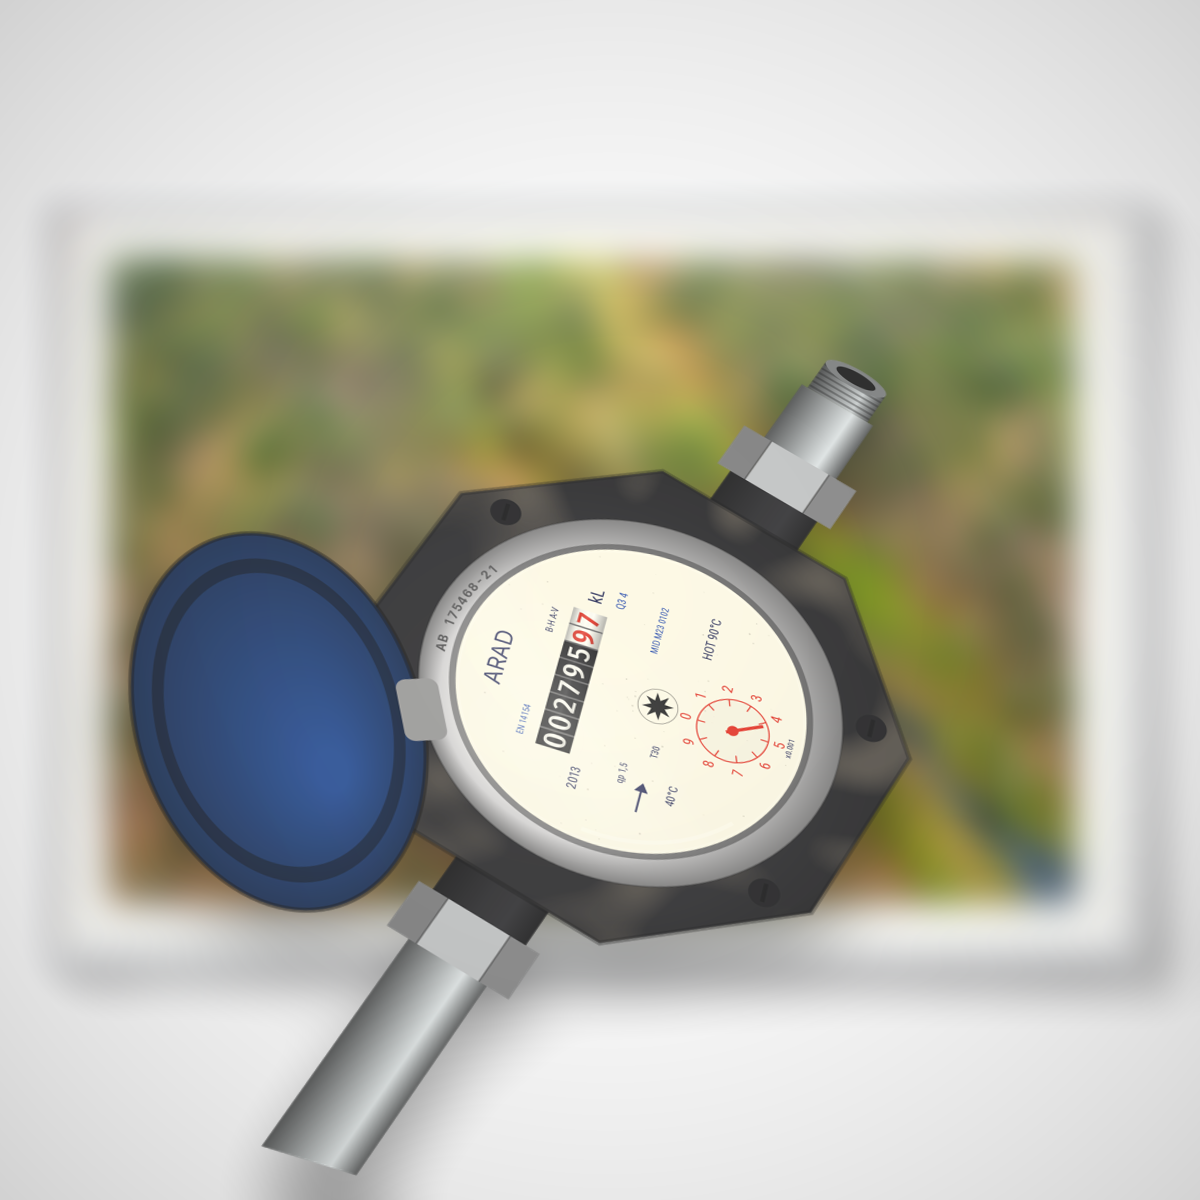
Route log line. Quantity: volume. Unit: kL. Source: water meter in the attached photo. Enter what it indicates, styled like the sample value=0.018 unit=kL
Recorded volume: value=2795.974 unit=kL
